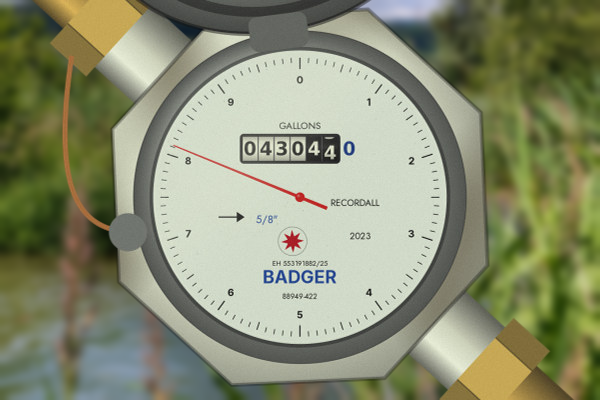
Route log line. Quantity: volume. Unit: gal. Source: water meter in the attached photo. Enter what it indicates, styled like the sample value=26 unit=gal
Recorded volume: value=430438.1 unit=gal
